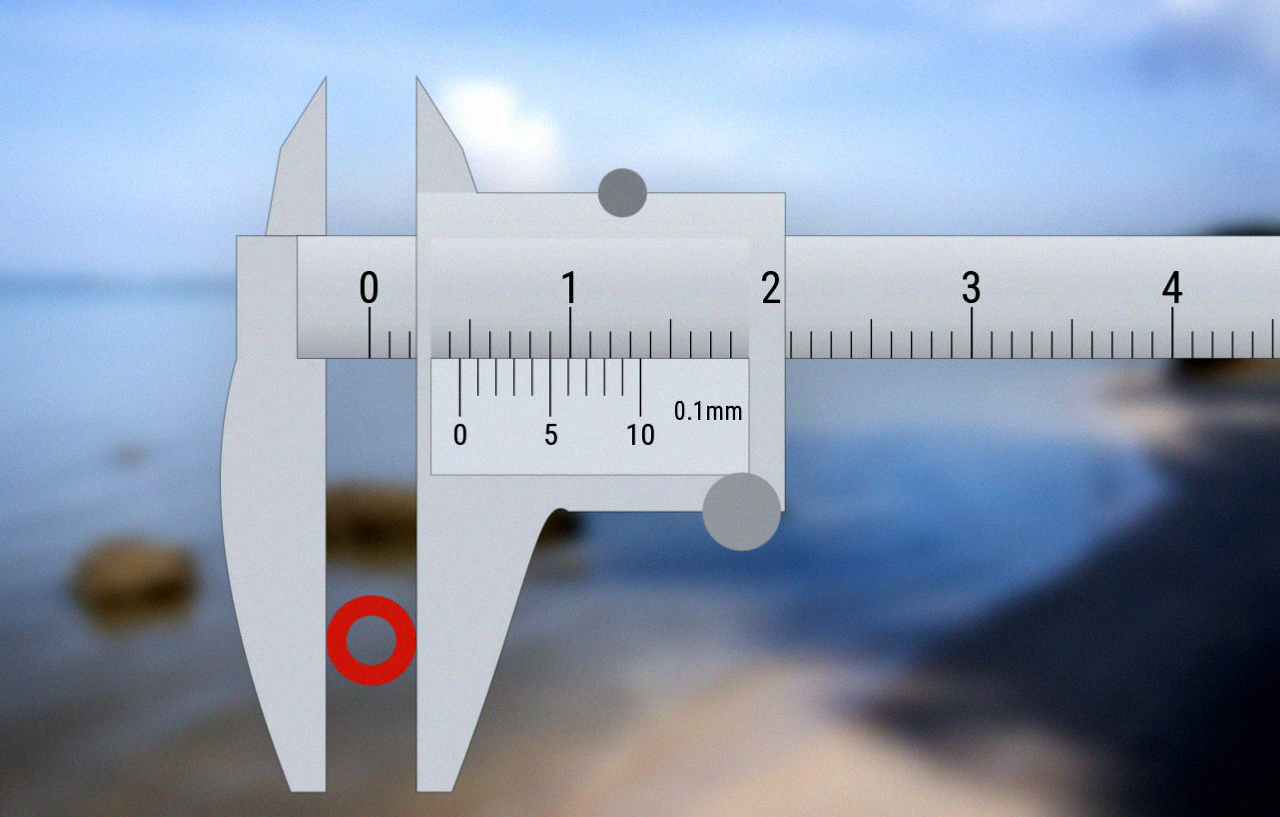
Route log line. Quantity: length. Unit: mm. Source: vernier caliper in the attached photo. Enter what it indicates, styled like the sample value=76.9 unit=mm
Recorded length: value=4.5 unit=mm
